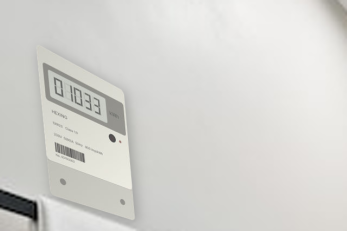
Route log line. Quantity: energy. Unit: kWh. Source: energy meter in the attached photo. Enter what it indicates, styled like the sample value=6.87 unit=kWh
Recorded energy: value=1033 unit=kWh
